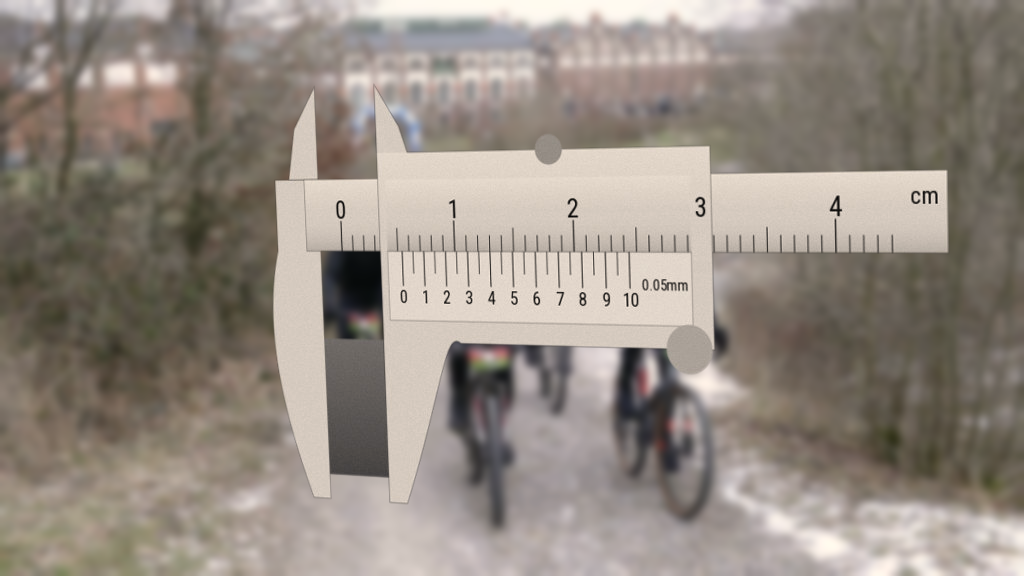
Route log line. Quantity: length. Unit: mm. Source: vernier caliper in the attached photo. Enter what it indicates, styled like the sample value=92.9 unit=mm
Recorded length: value=5.4 unit=mm
